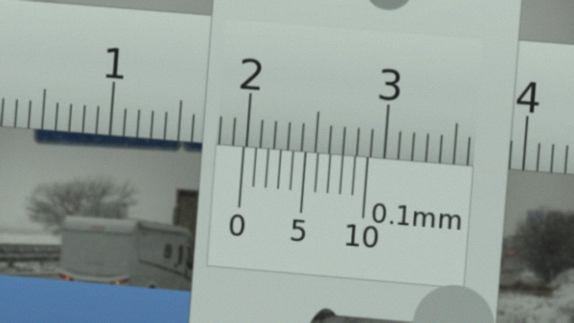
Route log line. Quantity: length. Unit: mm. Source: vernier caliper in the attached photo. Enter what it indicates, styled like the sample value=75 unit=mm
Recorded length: value=19.8 unit=mm
